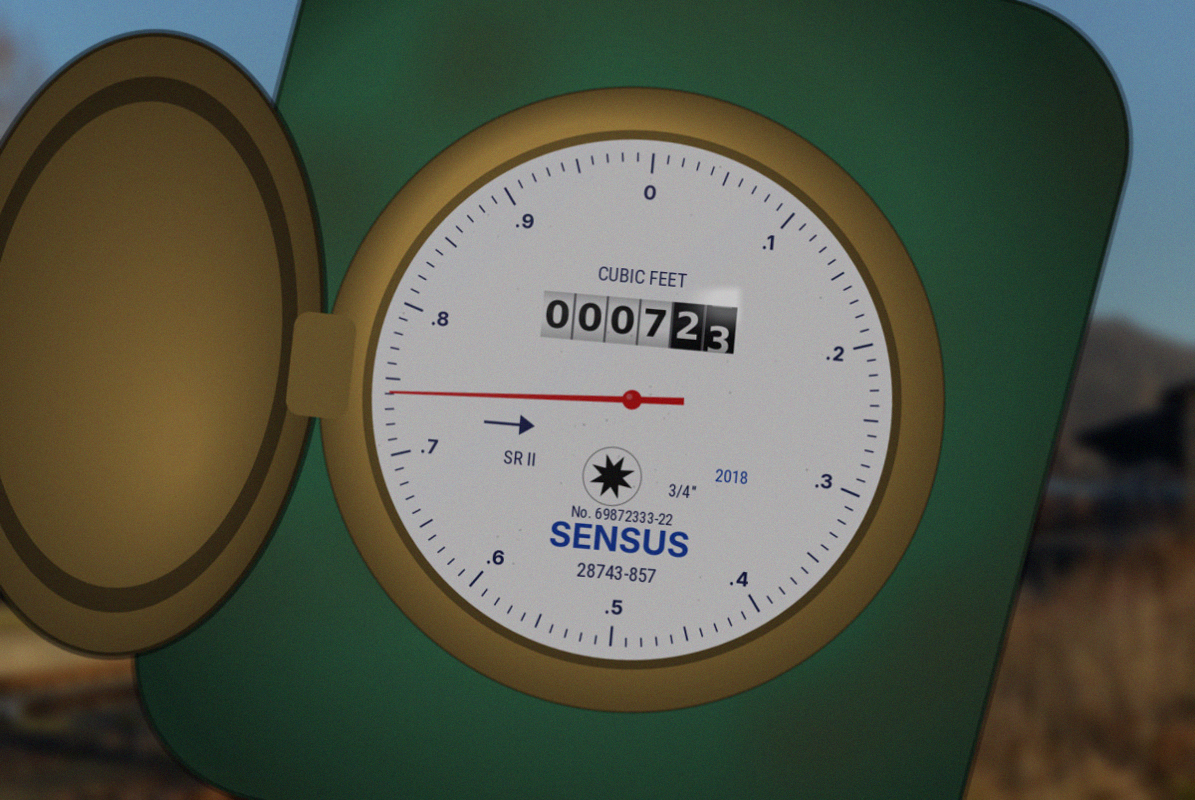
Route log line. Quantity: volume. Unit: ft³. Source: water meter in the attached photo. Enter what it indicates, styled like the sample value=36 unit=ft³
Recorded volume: value=722.74 unit=ft³
